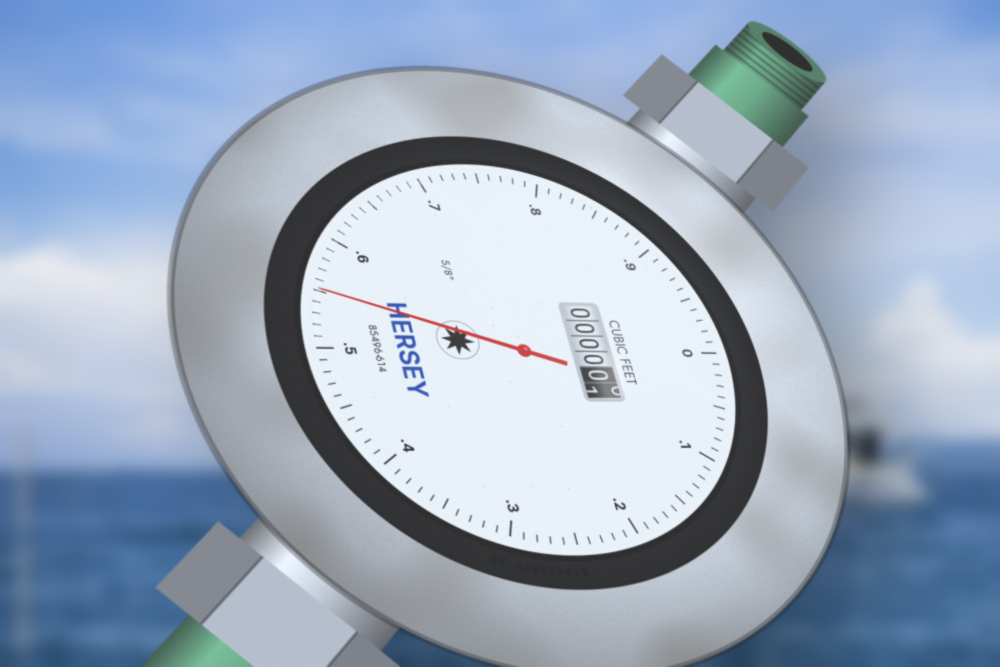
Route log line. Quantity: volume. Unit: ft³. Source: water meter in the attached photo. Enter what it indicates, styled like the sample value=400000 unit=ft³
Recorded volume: value=0.55 unit=ft³
